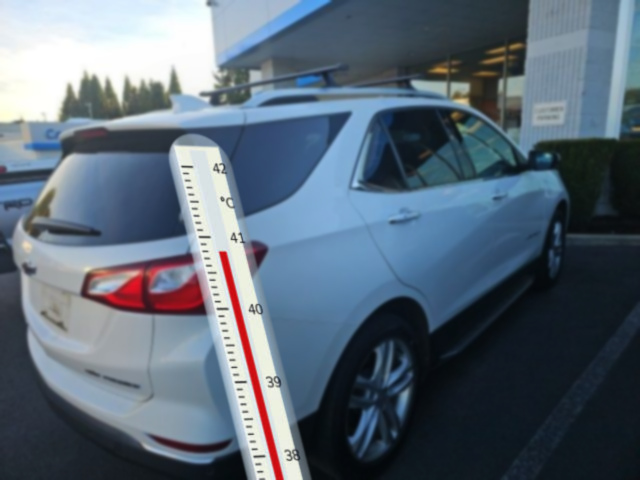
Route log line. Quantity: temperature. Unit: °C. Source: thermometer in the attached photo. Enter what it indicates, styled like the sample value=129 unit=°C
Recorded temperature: value=40.8 unit=°C
